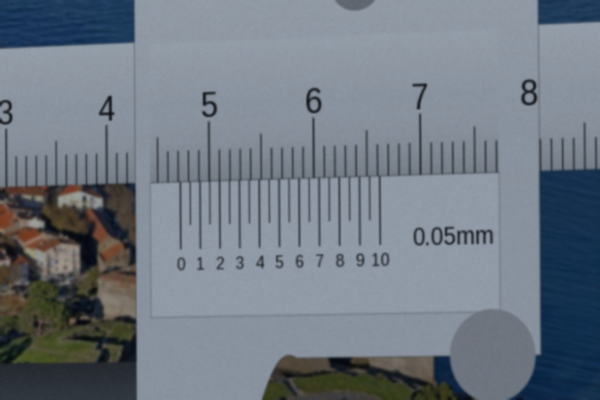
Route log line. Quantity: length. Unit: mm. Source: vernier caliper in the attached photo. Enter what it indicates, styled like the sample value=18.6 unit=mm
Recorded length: value=47.2 unit=mm
